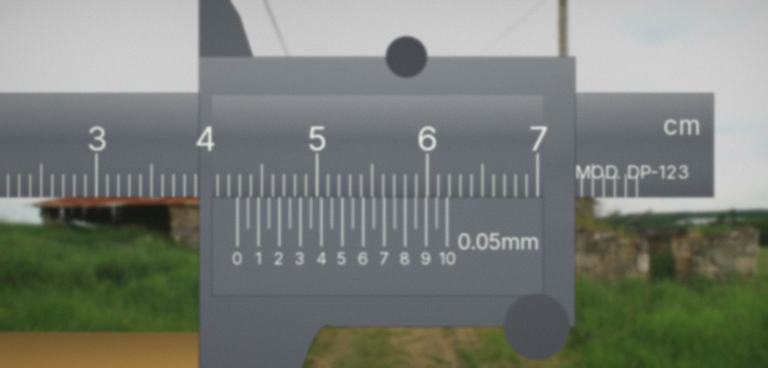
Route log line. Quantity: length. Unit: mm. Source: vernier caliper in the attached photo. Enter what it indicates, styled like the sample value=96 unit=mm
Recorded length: value=42.8 unit=mm
